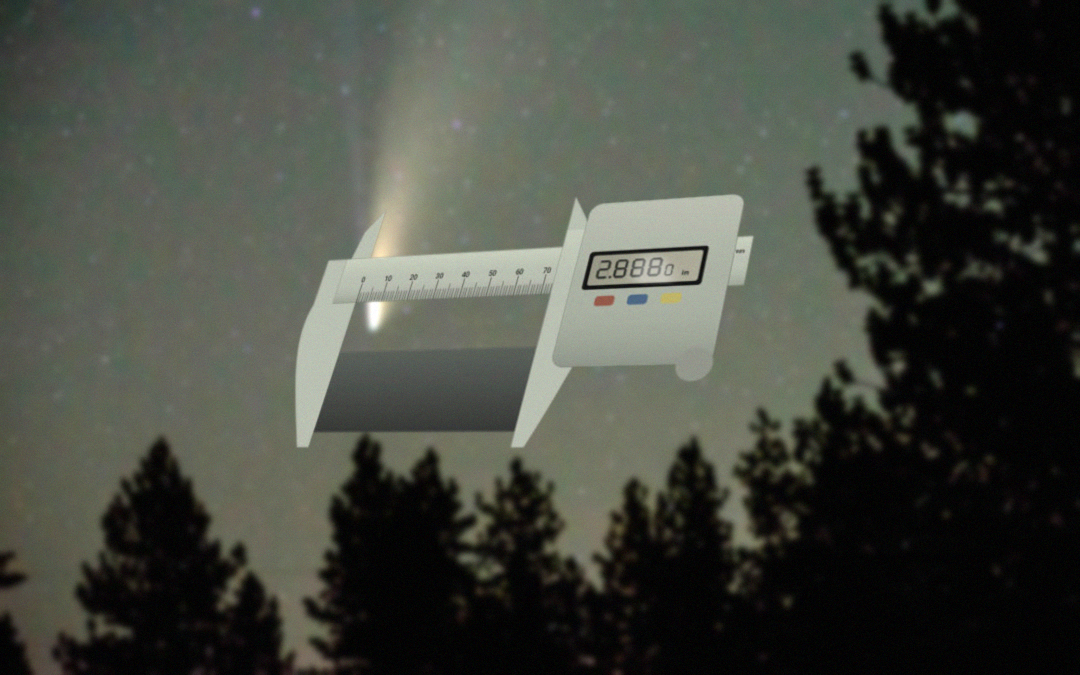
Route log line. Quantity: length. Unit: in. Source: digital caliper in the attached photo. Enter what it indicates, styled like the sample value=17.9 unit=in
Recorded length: value=2.8880 unit=in
